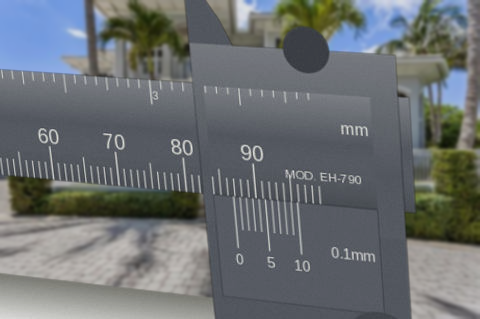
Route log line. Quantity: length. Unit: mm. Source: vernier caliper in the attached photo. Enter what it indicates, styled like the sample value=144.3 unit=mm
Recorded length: value=86.8 unit=mm
